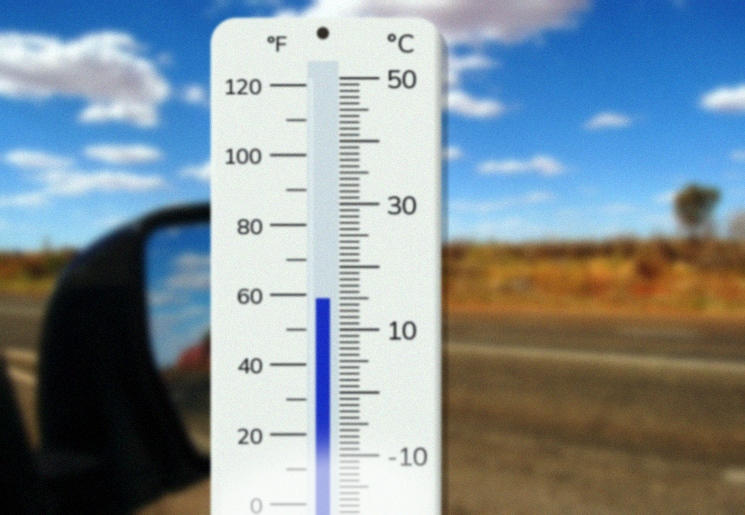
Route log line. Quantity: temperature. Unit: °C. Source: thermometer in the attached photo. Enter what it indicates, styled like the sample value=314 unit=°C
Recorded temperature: value=15 unit=°C
